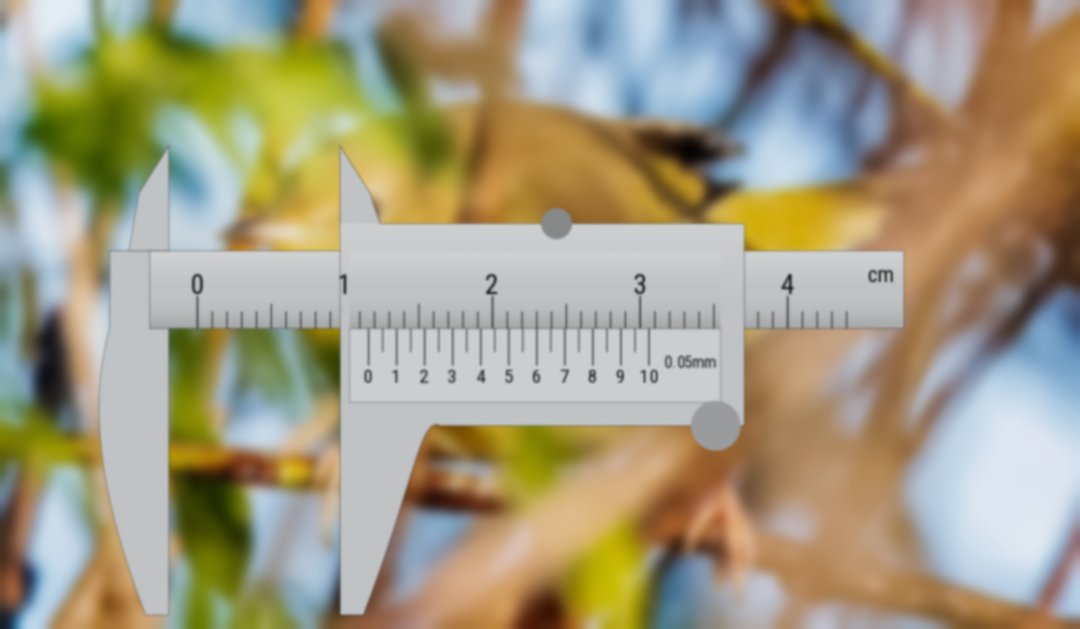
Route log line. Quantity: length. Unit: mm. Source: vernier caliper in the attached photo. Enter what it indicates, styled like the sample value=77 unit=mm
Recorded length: value=11.6 unit=mm
